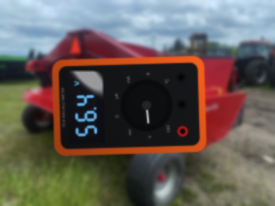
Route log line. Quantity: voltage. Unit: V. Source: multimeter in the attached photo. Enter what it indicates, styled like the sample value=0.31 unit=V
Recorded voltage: value=56.4 unit=V
